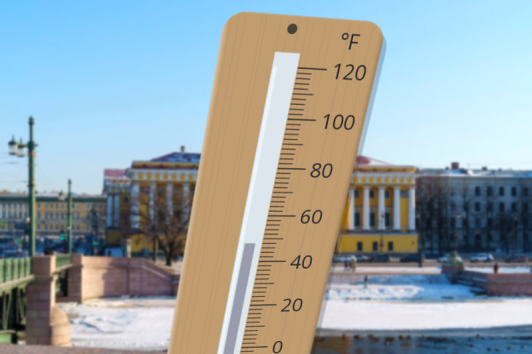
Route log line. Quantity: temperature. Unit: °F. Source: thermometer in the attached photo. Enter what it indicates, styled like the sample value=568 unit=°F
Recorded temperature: value=48 unit=°F
